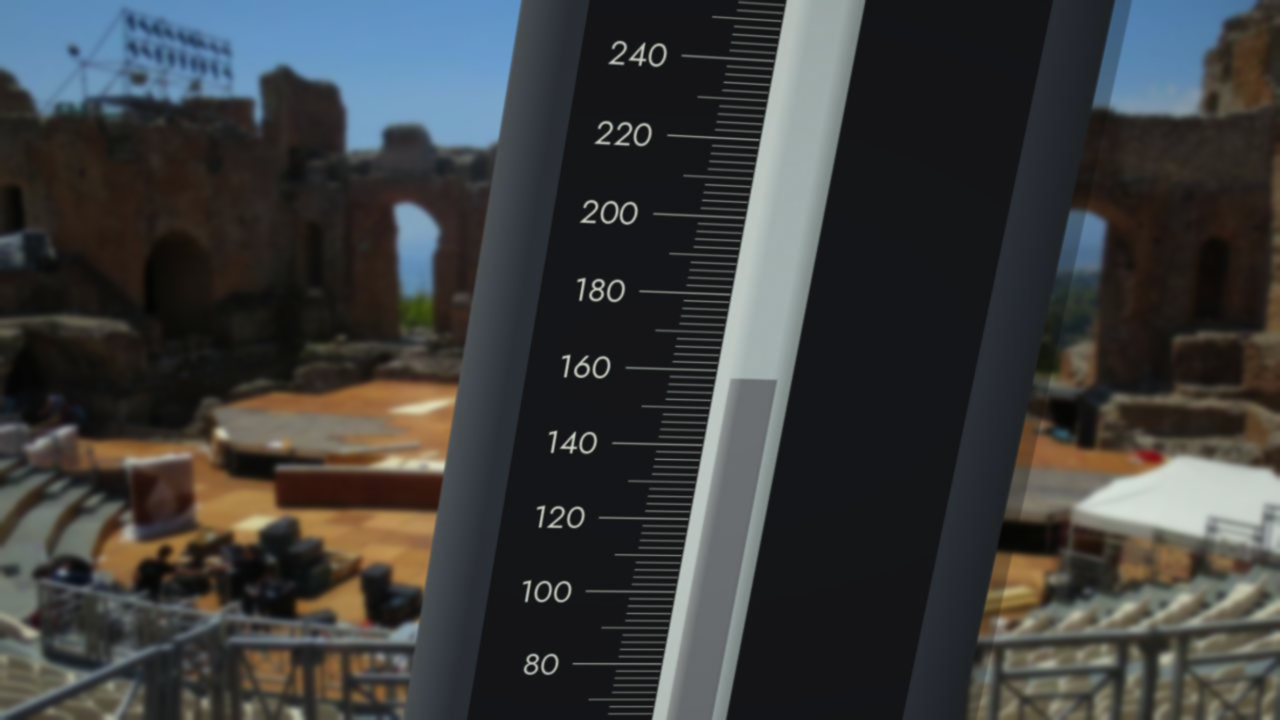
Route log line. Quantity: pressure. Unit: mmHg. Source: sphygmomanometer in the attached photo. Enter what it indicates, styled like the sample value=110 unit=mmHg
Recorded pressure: value=158 unit=mmHg
